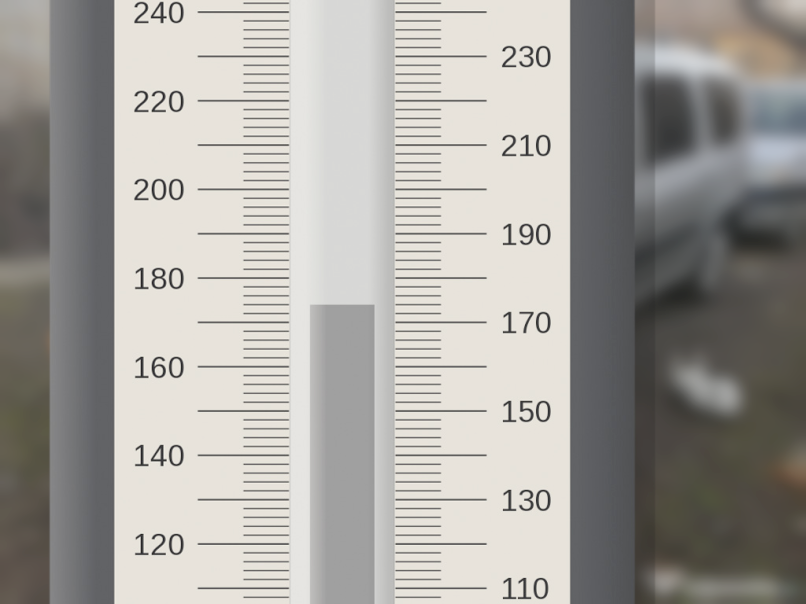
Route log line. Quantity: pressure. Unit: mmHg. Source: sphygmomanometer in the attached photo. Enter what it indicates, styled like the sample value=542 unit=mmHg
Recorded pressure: value=174 unit=mmHg
